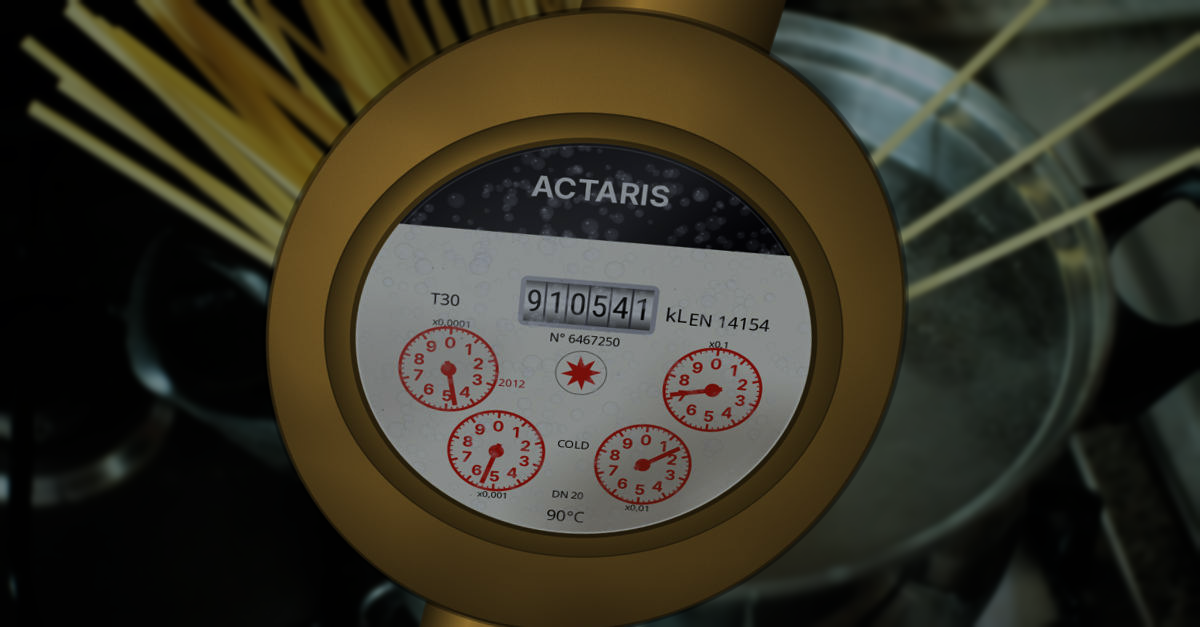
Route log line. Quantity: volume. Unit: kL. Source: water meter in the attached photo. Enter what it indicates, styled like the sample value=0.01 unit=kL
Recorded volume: value=910541.7154 unit=kL
